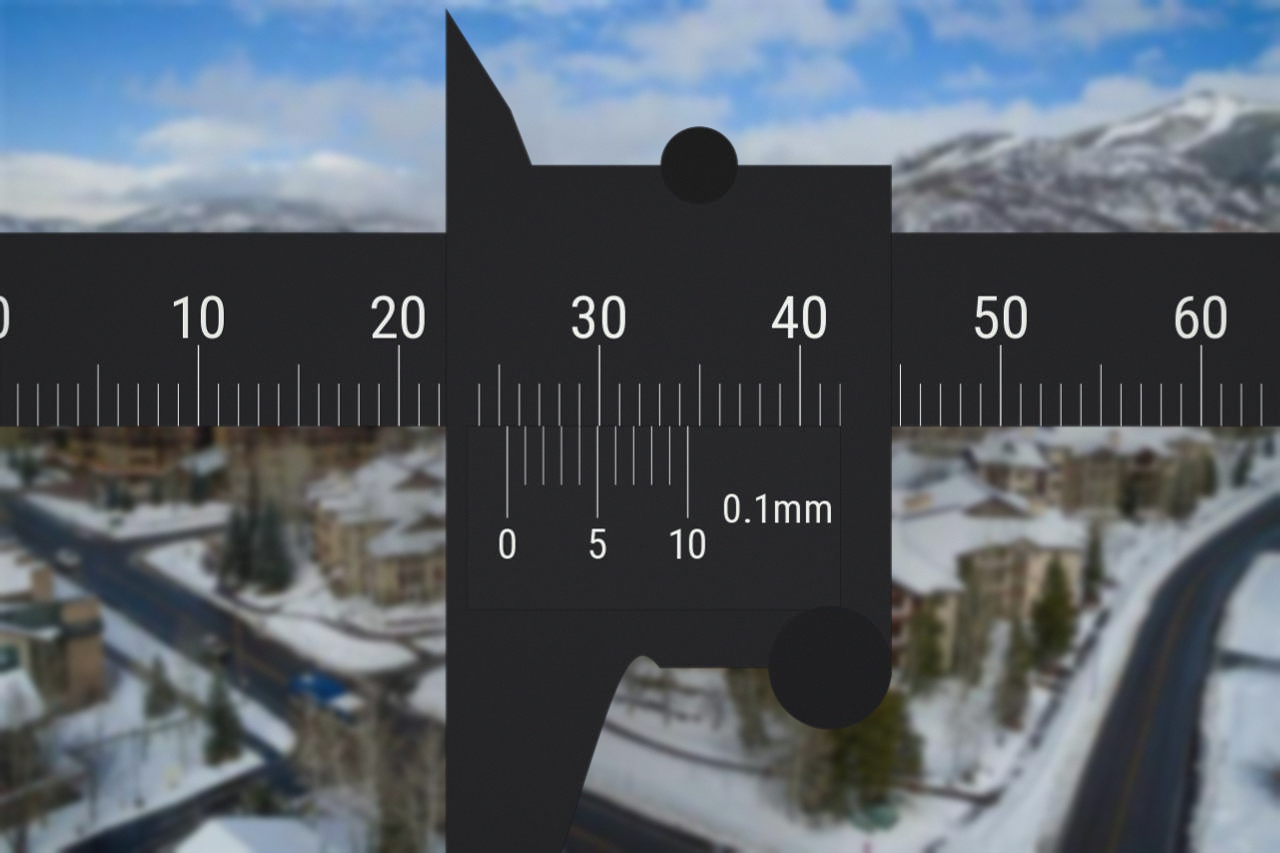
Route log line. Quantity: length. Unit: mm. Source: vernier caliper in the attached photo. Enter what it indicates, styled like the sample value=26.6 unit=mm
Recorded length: value=25.4 unit=mm
